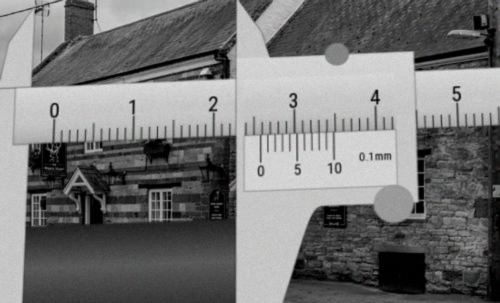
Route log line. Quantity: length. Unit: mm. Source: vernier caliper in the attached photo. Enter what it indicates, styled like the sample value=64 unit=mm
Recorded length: value=25.8 unit=mm
